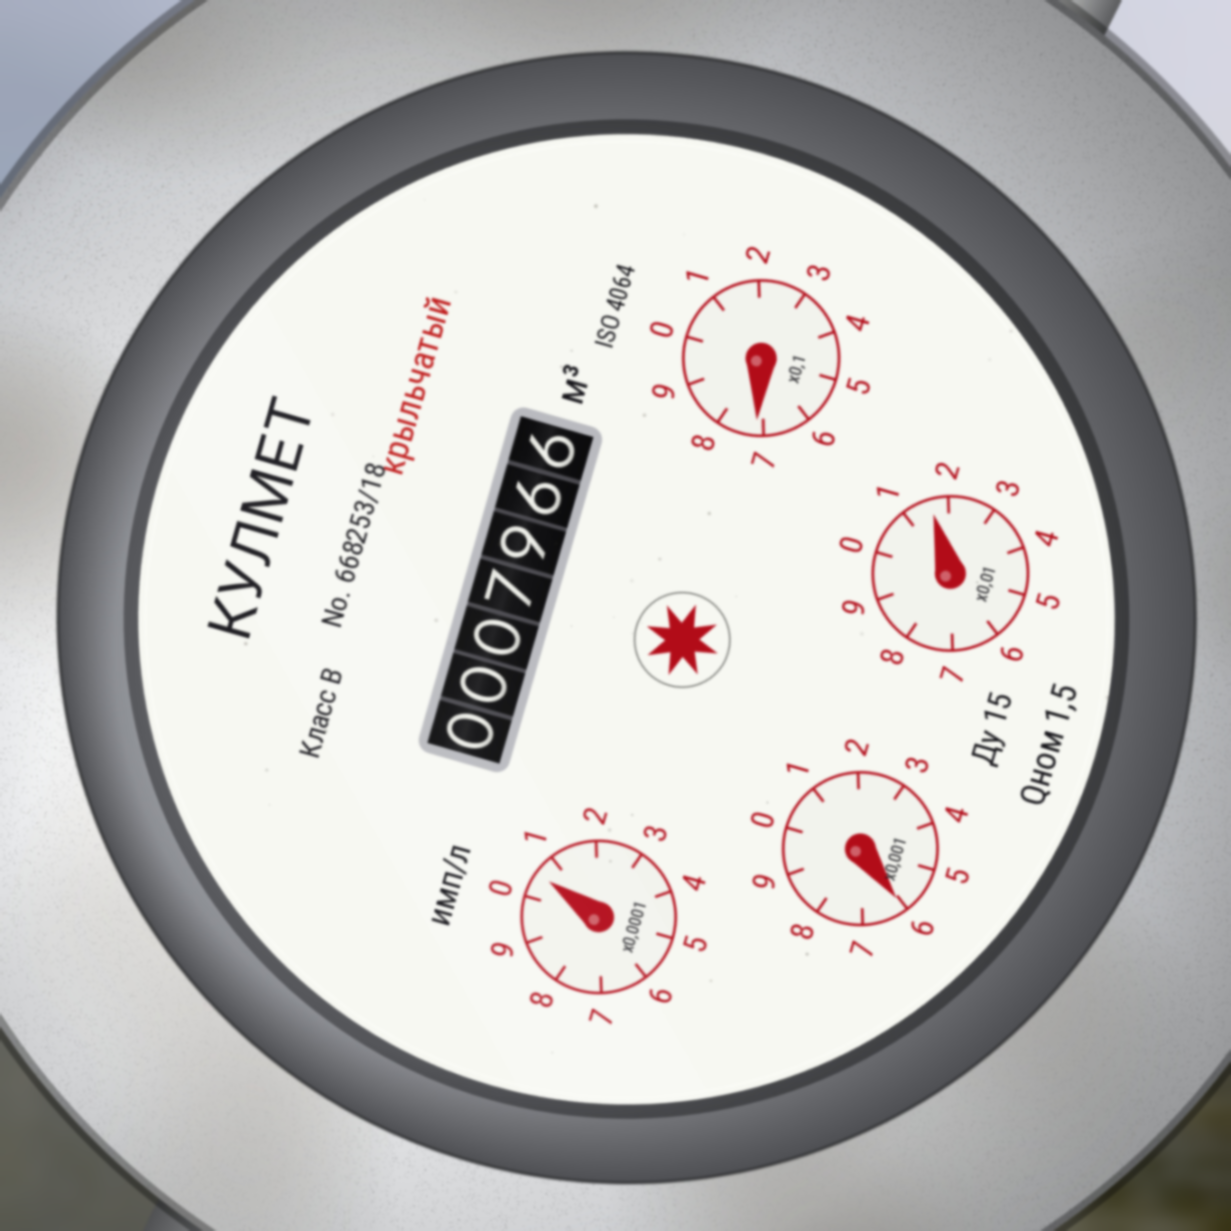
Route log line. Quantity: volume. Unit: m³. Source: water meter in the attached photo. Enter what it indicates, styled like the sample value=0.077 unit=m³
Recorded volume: value=7966.7160 unit=m³
